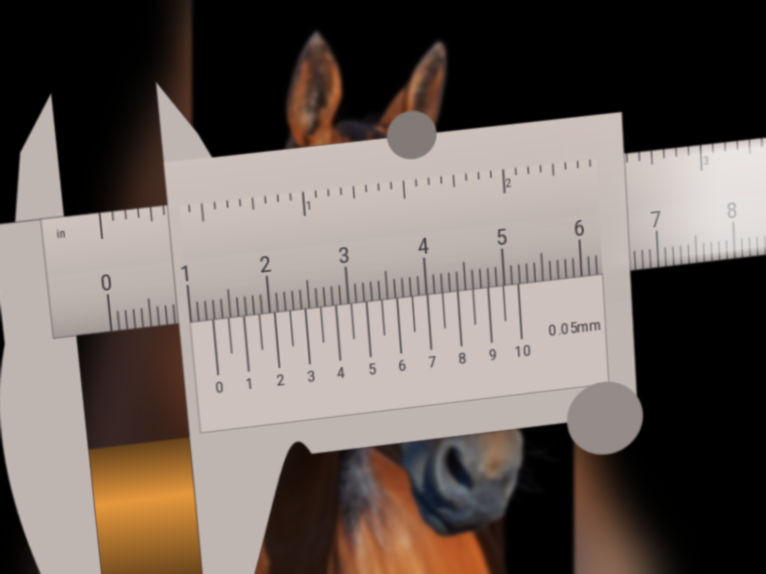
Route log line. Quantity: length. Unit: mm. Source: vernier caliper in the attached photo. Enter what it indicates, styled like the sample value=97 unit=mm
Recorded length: value=12.8 unit=mm
